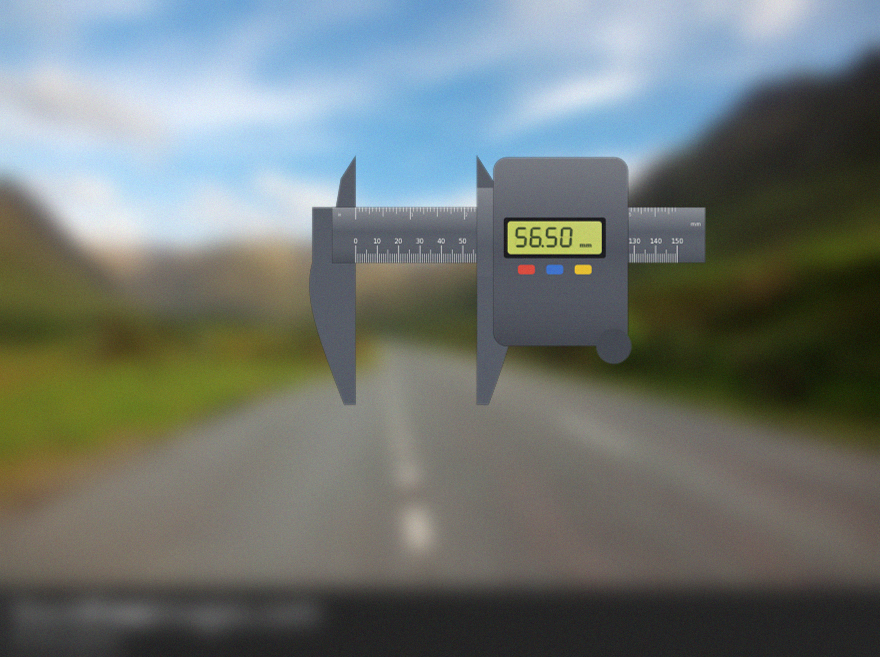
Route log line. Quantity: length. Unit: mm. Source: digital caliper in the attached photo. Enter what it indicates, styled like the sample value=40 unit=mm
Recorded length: value=56.50 unit=mm
